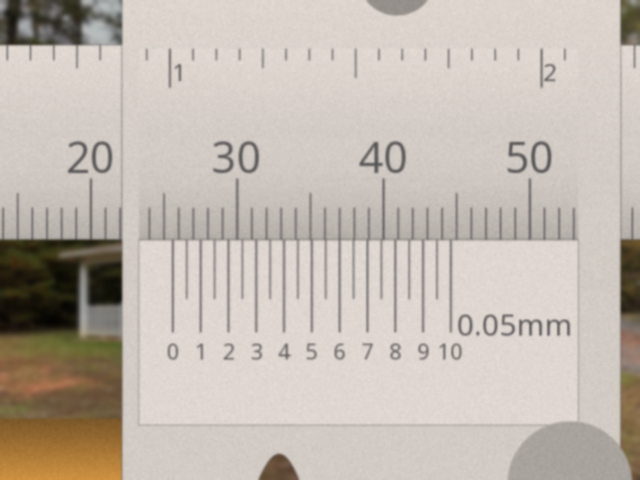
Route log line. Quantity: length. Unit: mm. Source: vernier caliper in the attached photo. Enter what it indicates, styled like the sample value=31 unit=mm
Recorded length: value=25.6 unit=mm
